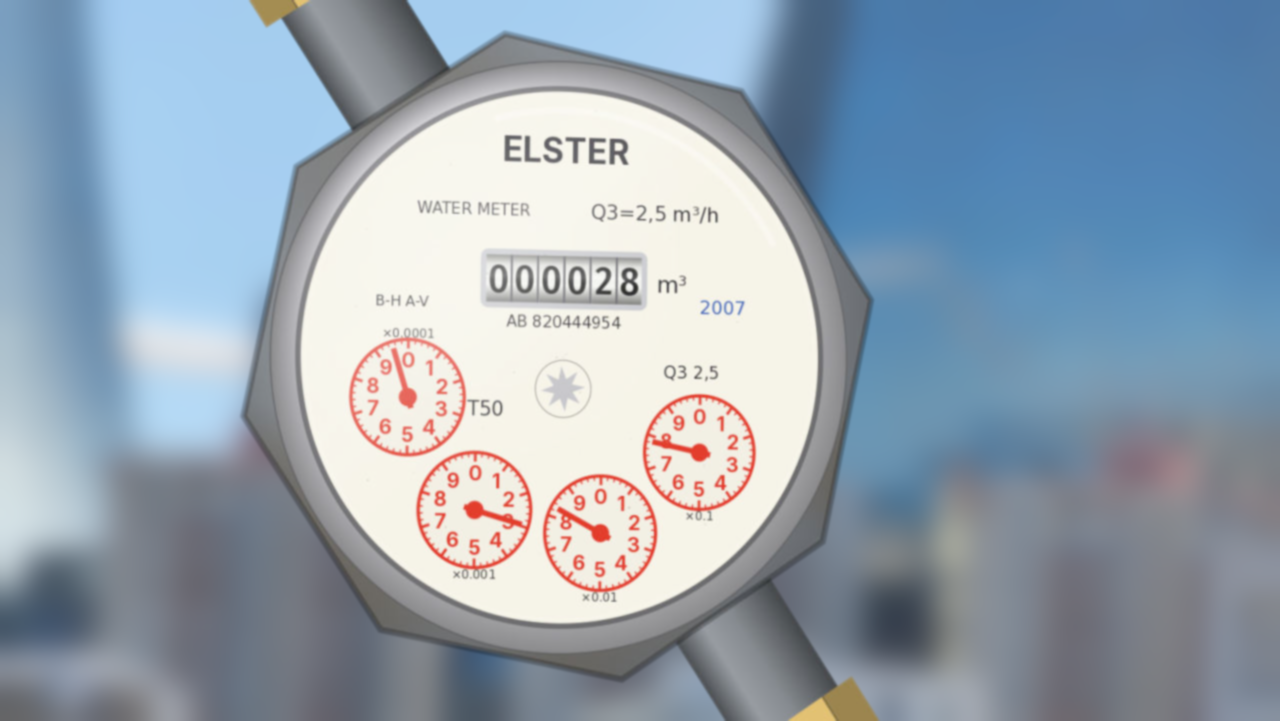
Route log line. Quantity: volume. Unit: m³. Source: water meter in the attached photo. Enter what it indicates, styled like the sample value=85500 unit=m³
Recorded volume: value=28.7829 unit=m³
